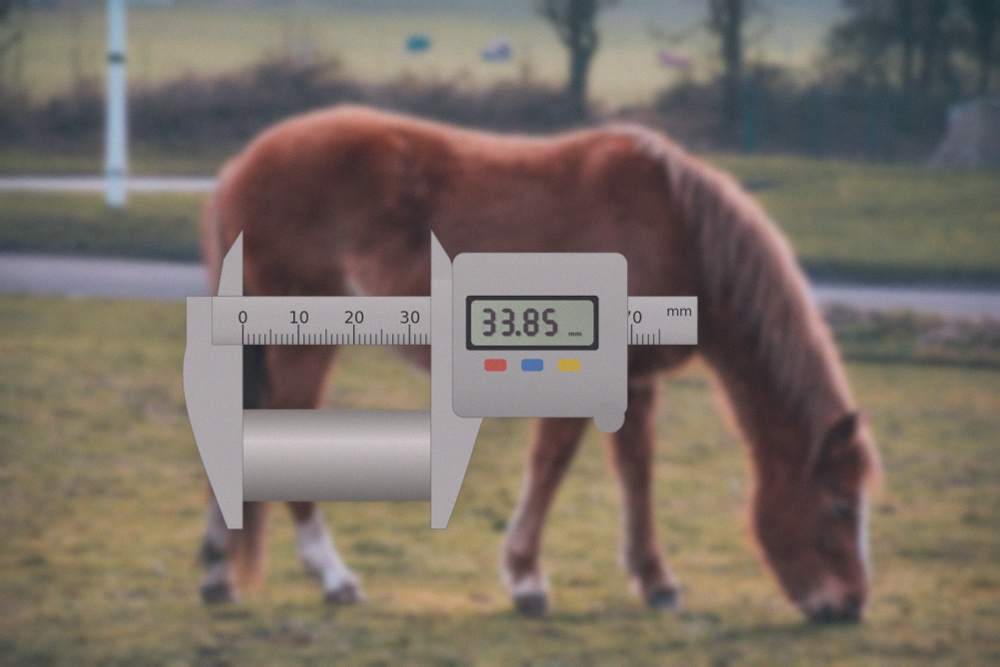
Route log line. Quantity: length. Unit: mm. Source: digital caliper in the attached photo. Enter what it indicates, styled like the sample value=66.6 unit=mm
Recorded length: value=33.85 unit=mm
